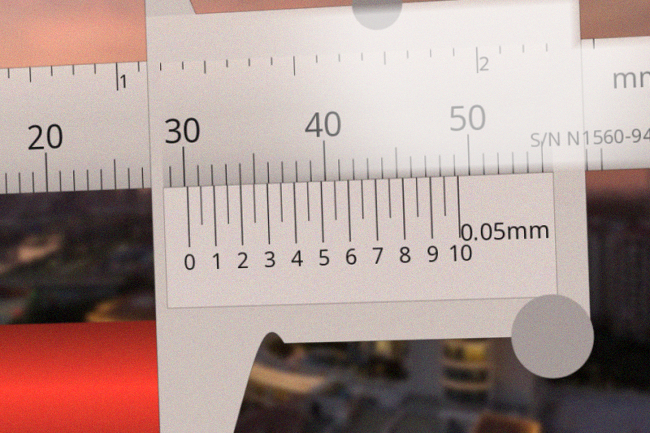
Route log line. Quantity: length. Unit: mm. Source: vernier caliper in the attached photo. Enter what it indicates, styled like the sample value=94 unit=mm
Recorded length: value=30.2 unit=mm
